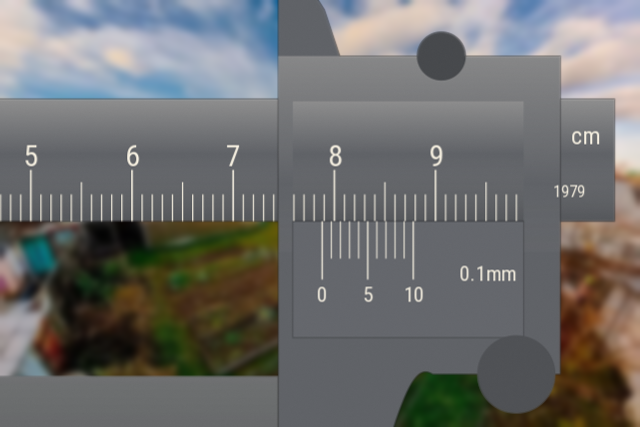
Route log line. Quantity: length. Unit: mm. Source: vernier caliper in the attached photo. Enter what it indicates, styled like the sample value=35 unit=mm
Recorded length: value=78.8 unit=mm
